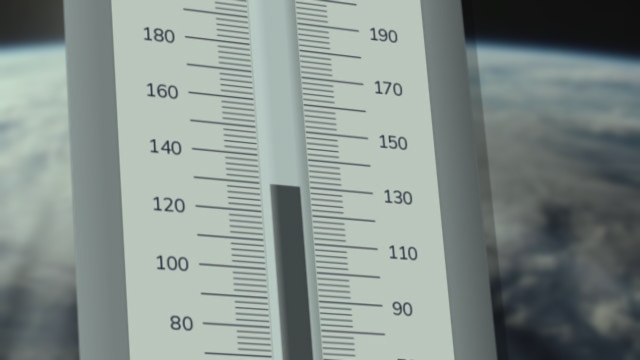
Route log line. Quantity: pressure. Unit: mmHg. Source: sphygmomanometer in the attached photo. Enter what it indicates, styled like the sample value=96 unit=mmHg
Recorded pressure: value=130 unit=mmHg
